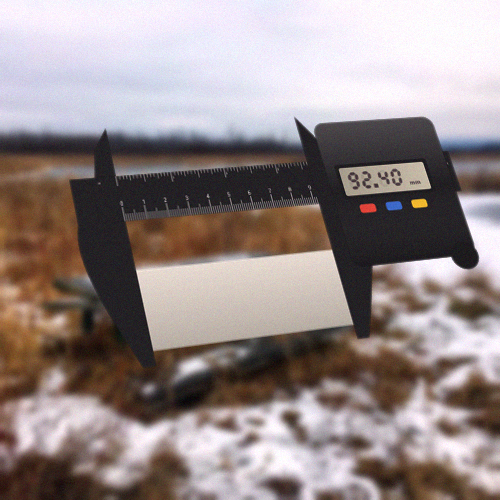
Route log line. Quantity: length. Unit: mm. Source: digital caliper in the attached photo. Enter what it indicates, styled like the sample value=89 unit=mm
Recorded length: value=92.40 unit=mm
